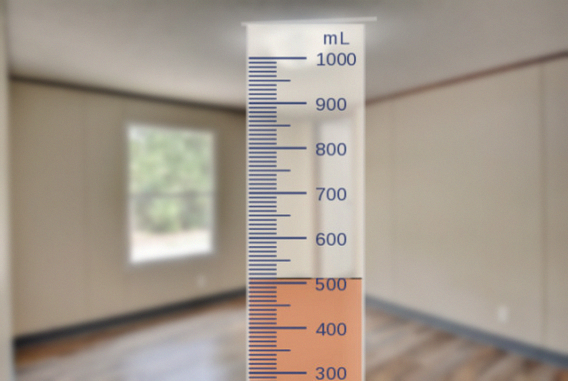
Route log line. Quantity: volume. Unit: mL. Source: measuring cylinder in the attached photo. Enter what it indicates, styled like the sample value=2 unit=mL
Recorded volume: value=510 unit=mL
